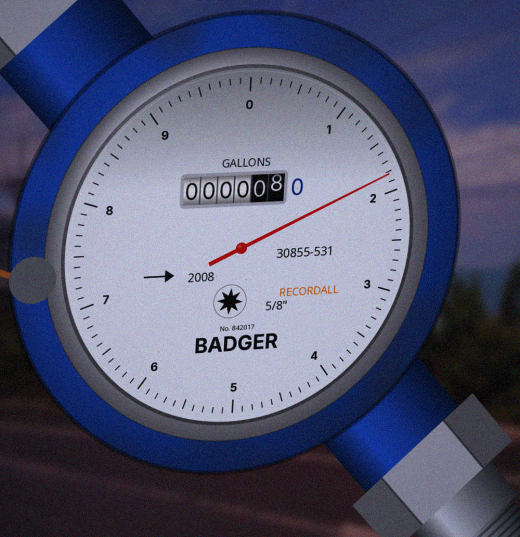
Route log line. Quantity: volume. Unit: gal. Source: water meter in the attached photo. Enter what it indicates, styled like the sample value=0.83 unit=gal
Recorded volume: value=81.8 unit=gal
